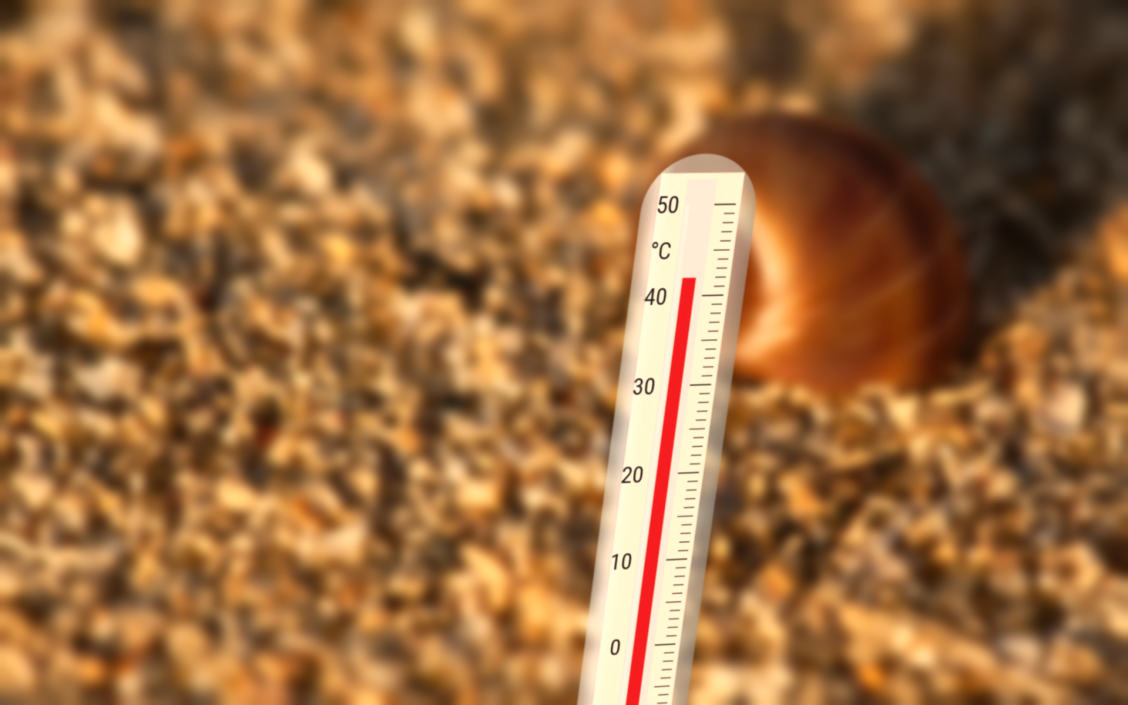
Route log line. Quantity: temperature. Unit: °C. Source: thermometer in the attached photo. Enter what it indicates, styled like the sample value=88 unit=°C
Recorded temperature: value=42 unit=°C
